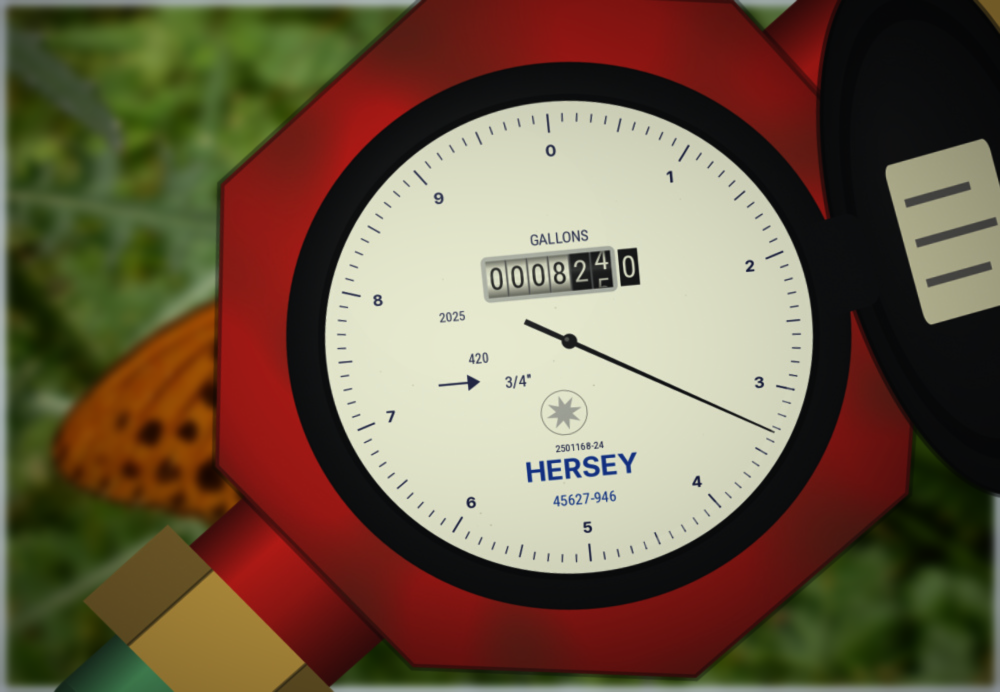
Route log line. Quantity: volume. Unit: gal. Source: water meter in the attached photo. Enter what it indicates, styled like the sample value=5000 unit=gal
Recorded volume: value=8243.3 unit=gal
